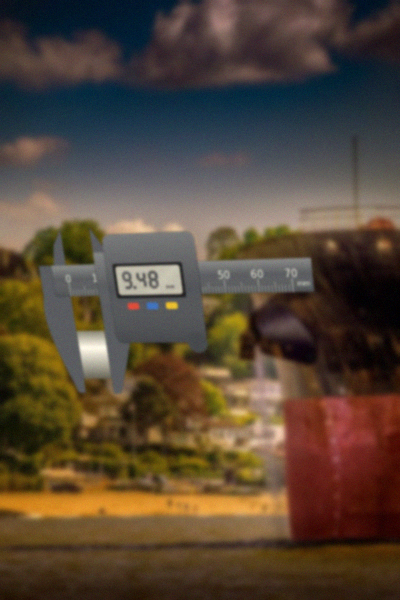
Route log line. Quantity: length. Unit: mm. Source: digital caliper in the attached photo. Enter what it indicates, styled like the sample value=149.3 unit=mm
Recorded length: value=9.48 unit=mm
